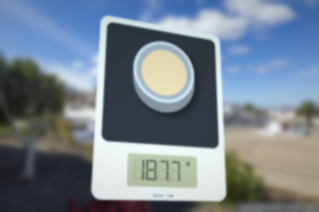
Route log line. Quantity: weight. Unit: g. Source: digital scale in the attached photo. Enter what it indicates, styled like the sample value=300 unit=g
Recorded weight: value=1877 unit=g
